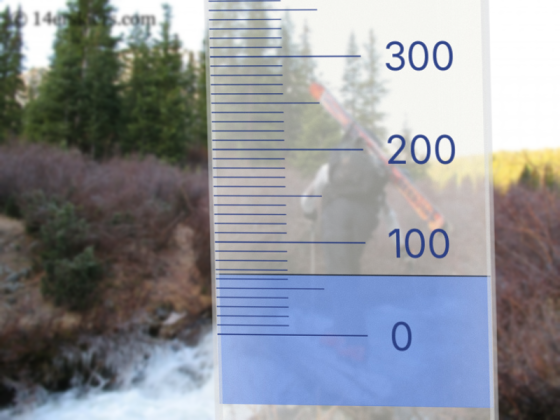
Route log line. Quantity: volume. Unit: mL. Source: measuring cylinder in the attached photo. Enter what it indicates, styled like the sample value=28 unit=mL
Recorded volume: value=65 unit=mL
